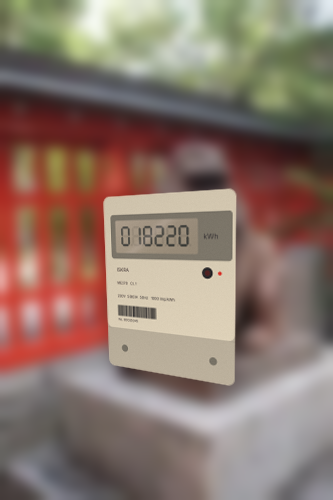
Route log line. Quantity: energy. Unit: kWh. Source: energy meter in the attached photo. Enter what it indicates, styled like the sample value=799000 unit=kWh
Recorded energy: value=18220 unit=kWh
